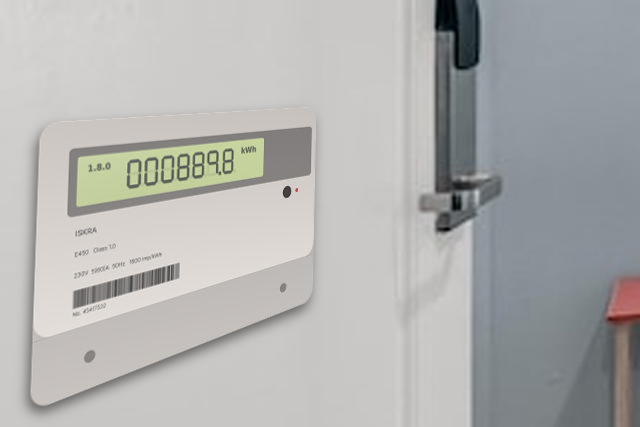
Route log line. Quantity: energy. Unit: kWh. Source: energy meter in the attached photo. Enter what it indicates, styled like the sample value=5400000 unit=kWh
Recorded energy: value=889.8 unit=kWh
